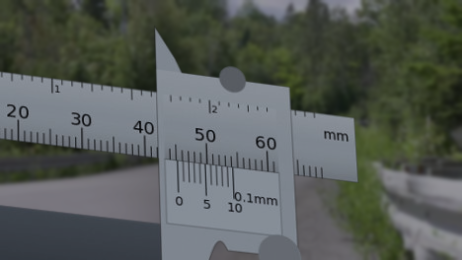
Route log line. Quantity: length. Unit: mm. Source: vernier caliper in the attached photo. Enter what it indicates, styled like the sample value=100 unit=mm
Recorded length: value=45.2 unit=mm
